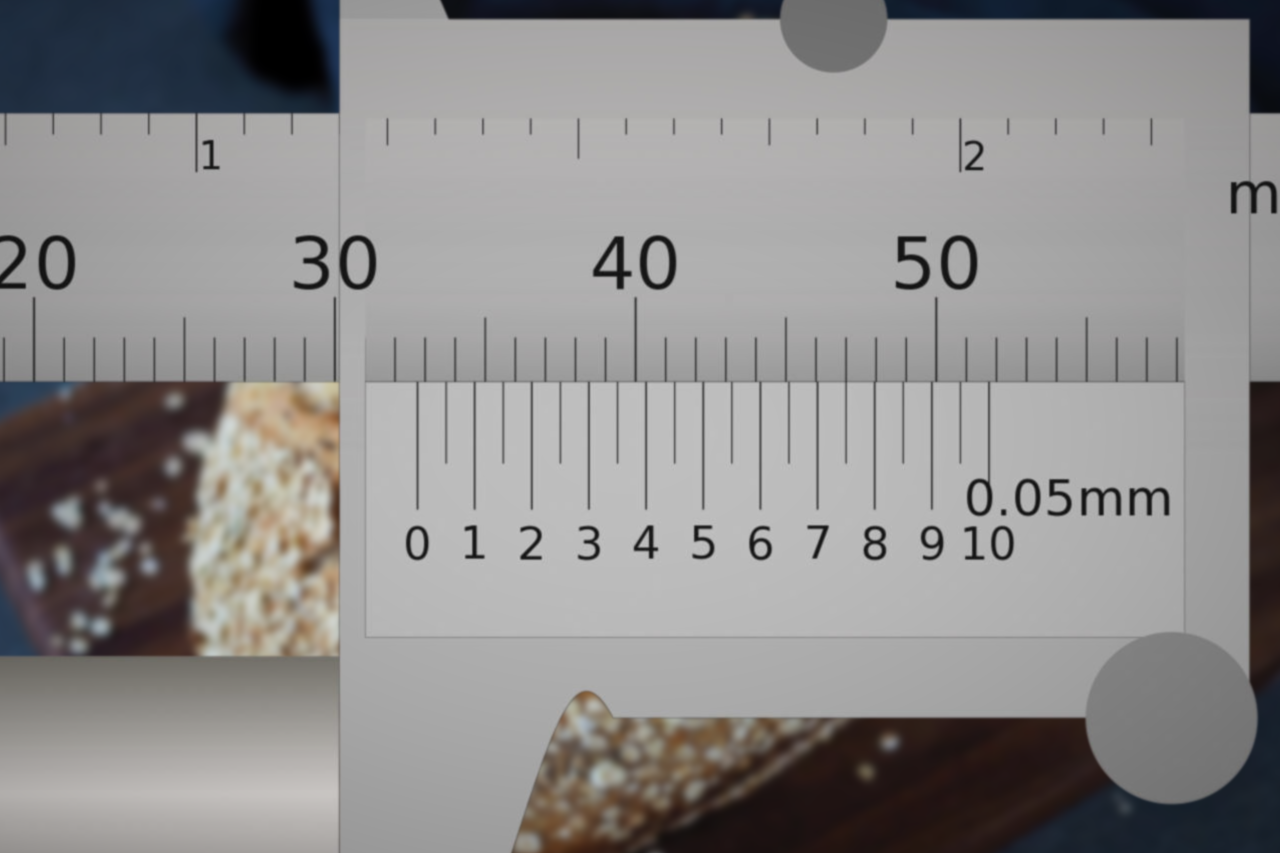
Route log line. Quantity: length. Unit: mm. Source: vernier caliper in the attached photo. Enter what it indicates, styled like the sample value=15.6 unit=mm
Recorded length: value=32.75 unit=mm
